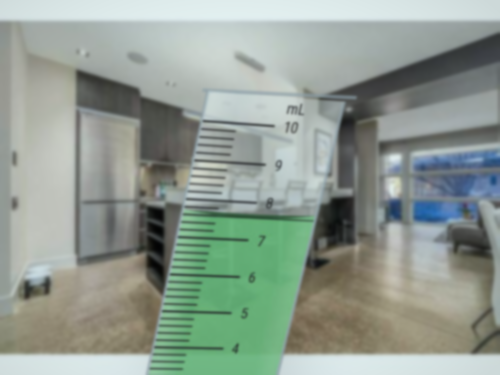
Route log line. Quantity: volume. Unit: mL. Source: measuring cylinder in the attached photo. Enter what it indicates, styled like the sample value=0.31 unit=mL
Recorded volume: value=7.6 unit=mL
